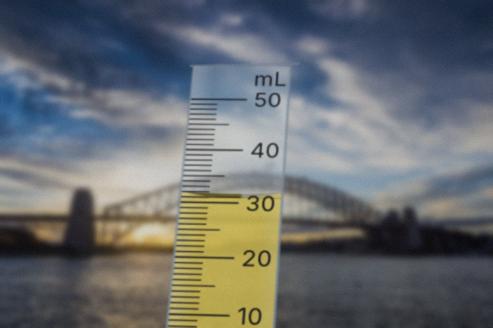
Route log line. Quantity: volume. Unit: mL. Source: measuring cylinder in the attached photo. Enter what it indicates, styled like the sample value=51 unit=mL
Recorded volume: value=31 unit=mL
